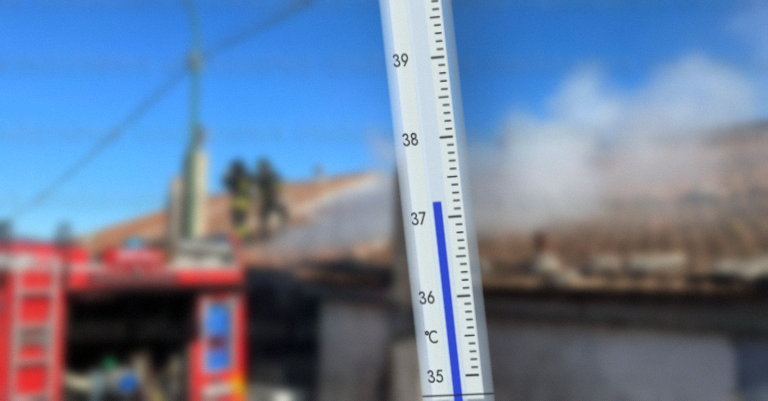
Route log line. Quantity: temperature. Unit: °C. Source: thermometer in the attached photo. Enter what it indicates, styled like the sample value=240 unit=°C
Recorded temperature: value=37.2 unit=°C
